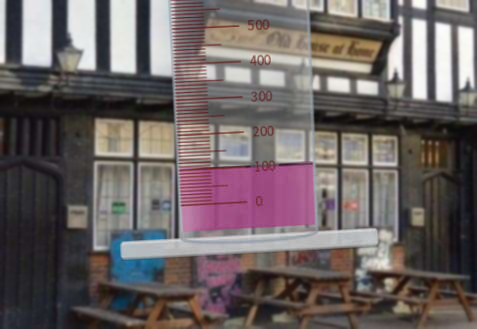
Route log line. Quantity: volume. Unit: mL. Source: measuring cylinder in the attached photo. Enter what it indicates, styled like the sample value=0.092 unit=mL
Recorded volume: value=100 unit=mL
